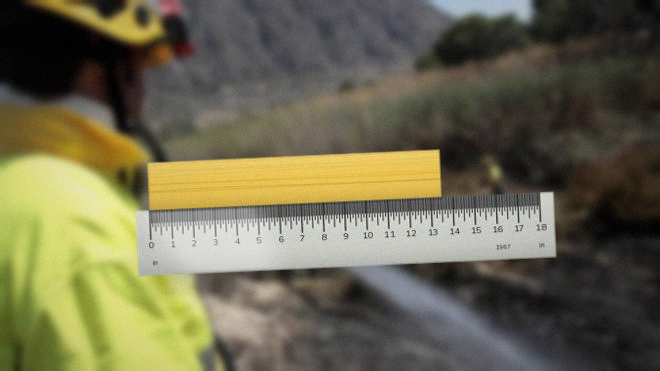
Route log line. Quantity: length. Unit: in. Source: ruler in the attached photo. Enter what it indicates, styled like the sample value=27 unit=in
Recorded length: value=13.5 unit=in
